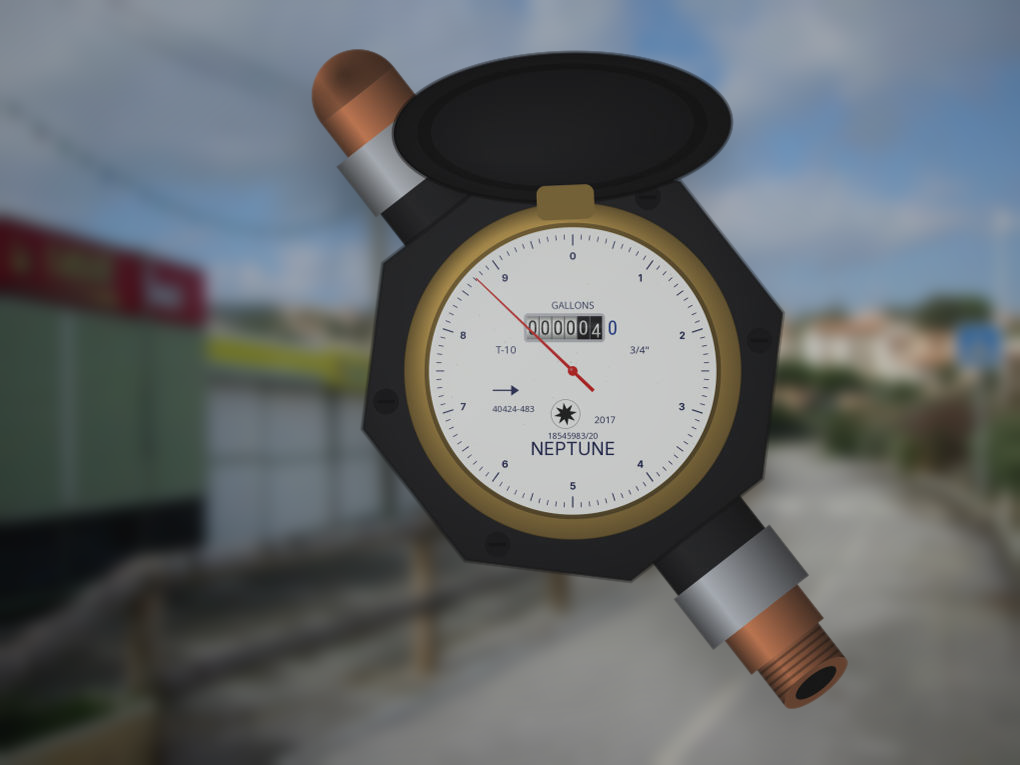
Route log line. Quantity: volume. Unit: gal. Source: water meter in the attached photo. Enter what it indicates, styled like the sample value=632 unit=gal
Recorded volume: value=38.7 unit=gal
